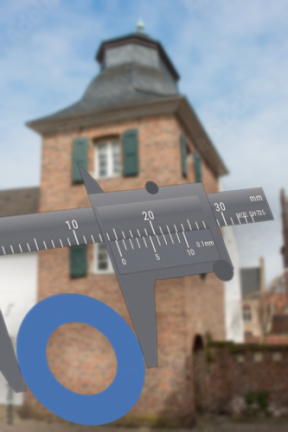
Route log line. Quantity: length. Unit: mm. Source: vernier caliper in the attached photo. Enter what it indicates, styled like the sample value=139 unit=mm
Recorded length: value=14.8 unit=mm
